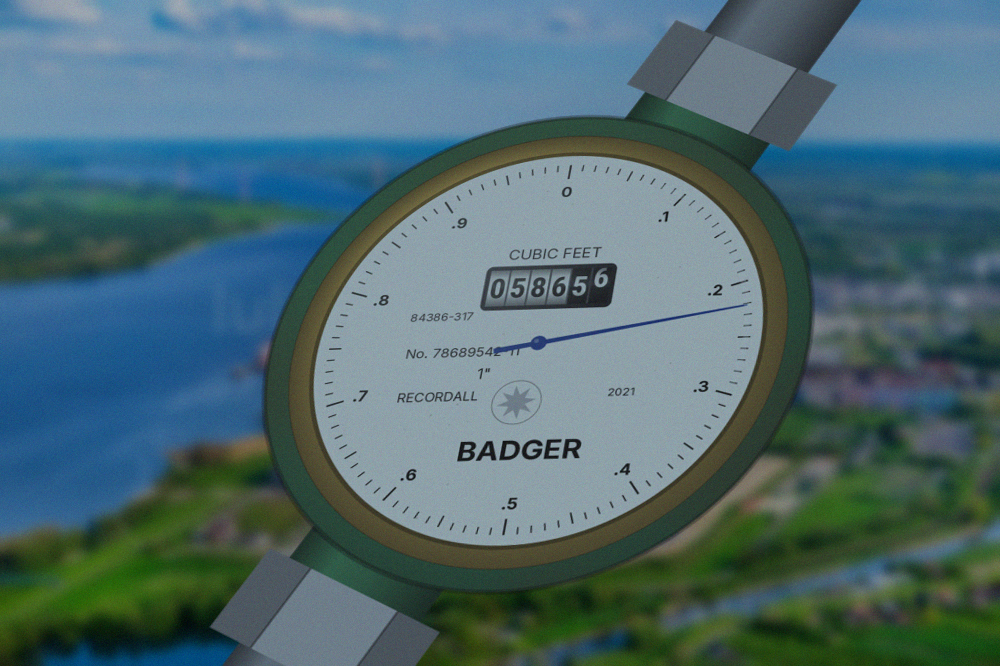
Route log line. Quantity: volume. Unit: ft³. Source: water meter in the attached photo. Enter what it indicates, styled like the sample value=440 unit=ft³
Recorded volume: value=58656.22 unit=ft³
